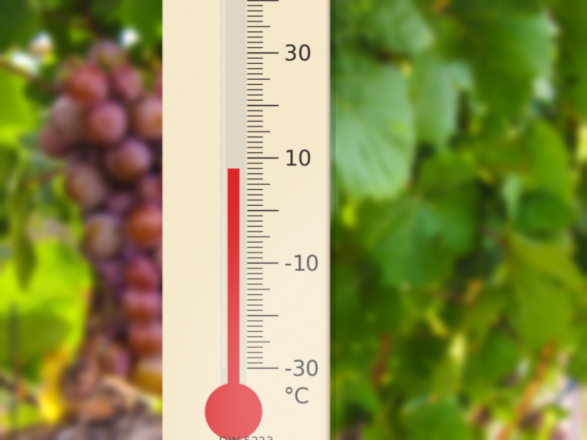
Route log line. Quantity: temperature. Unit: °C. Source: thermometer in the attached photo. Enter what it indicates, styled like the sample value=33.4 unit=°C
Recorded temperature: value=8 unit=°C
